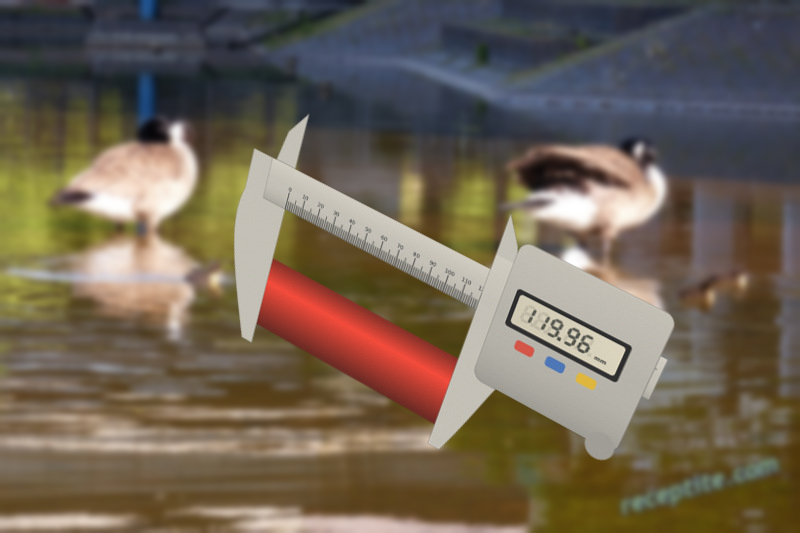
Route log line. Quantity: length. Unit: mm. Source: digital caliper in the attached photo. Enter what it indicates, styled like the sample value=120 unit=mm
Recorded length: value=119.96 unit=mm
